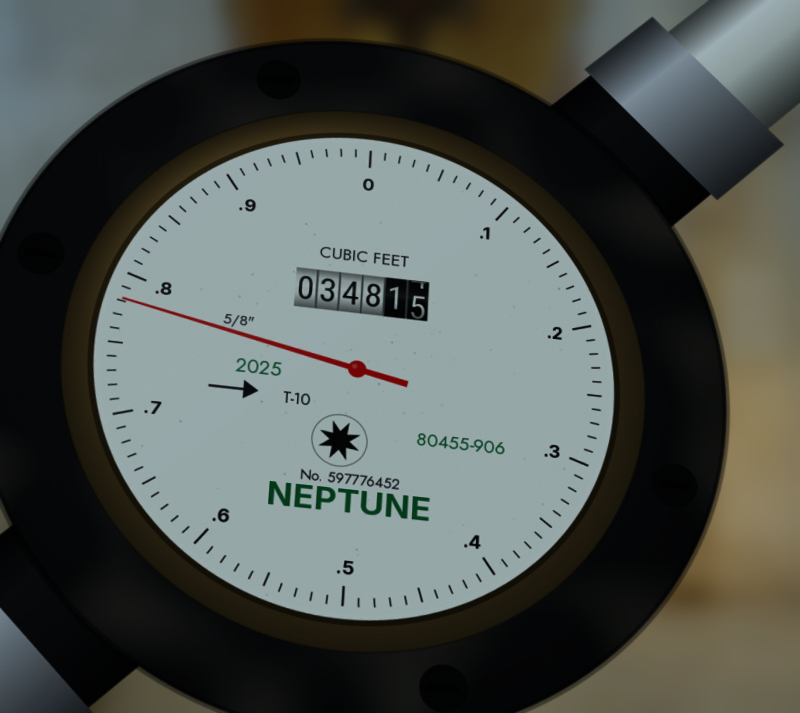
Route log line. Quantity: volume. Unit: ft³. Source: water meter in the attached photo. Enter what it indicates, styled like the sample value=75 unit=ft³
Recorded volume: value=34814.78 unit=ft³
